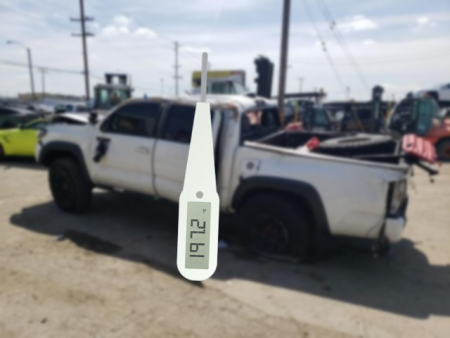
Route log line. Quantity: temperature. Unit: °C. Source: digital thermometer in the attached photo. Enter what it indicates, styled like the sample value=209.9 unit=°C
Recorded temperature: value=197.2 unit=°C
